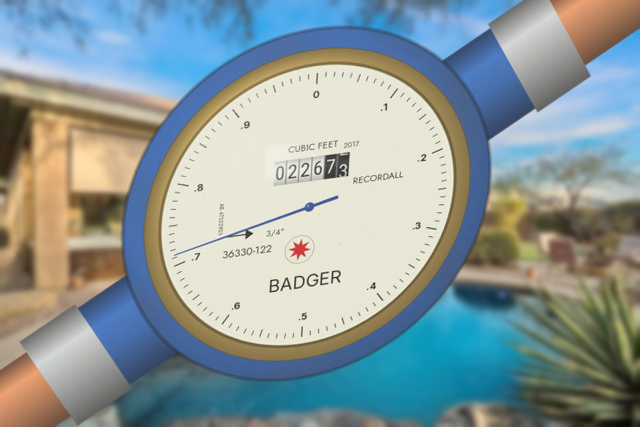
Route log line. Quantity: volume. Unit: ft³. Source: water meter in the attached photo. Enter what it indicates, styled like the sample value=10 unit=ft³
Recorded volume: value=22672.71 unit=ft³
